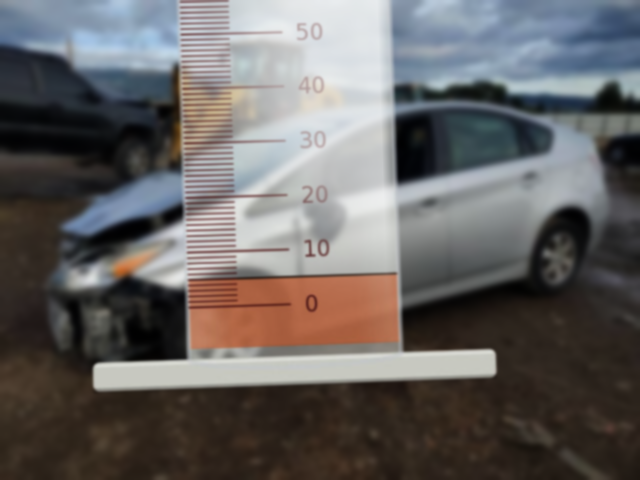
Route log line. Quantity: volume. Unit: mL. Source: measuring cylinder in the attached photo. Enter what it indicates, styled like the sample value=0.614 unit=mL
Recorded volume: value=5 unit=mL
